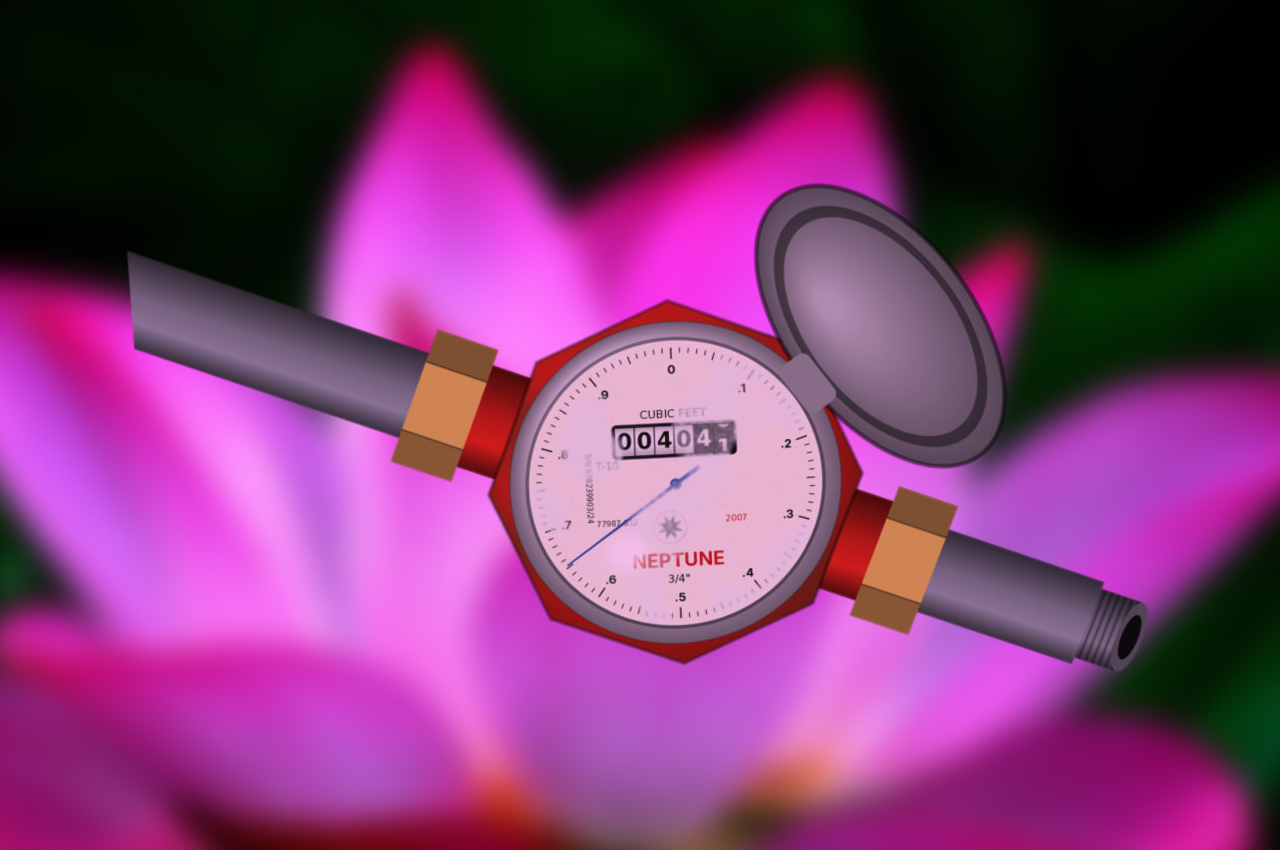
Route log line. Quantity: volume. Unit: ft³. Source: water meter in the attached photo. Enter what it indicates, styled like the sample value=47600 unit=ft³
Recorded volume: value=4040.65 unit=ft³
